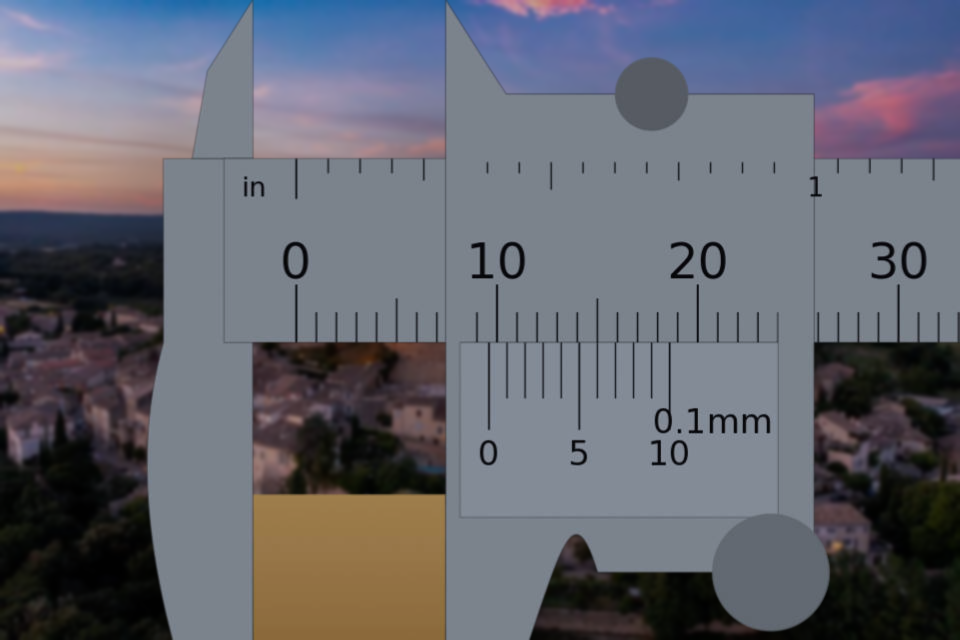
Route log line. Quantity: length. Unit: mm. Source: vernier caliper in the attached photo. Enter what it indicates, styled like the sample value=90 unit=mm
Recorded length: value=9.6 unit=mm
